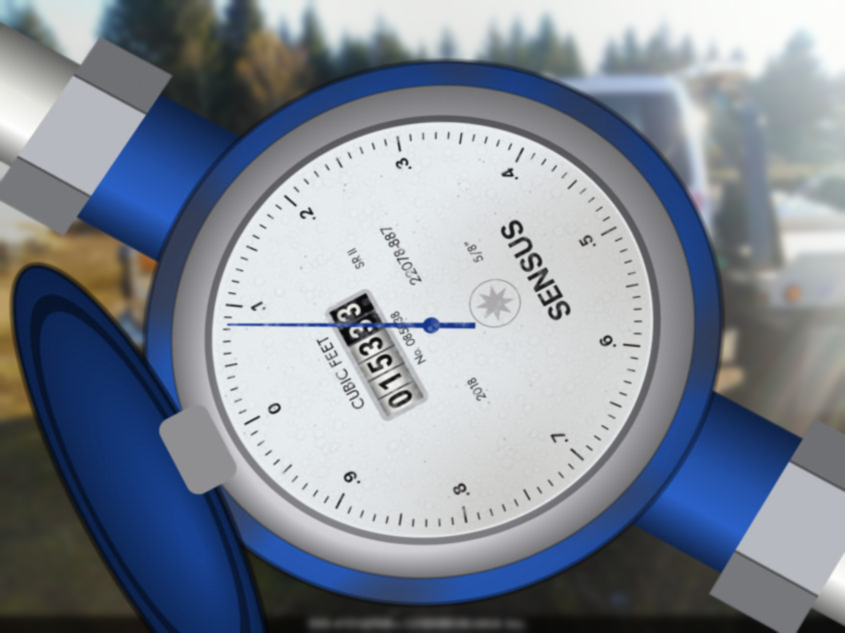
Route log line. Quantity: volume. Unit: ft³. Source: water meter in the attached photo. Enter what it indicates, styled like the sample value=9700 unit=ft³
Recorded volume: value=15333.08 unit=ft³
